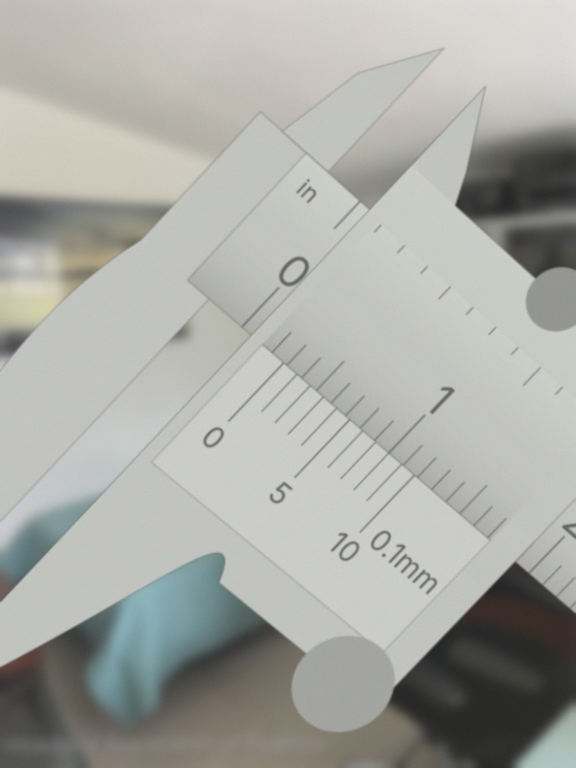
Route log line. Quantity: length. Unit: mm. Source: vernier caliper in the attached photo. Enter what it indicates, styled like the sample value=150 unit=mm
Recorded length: value=2.8 unit=mm
